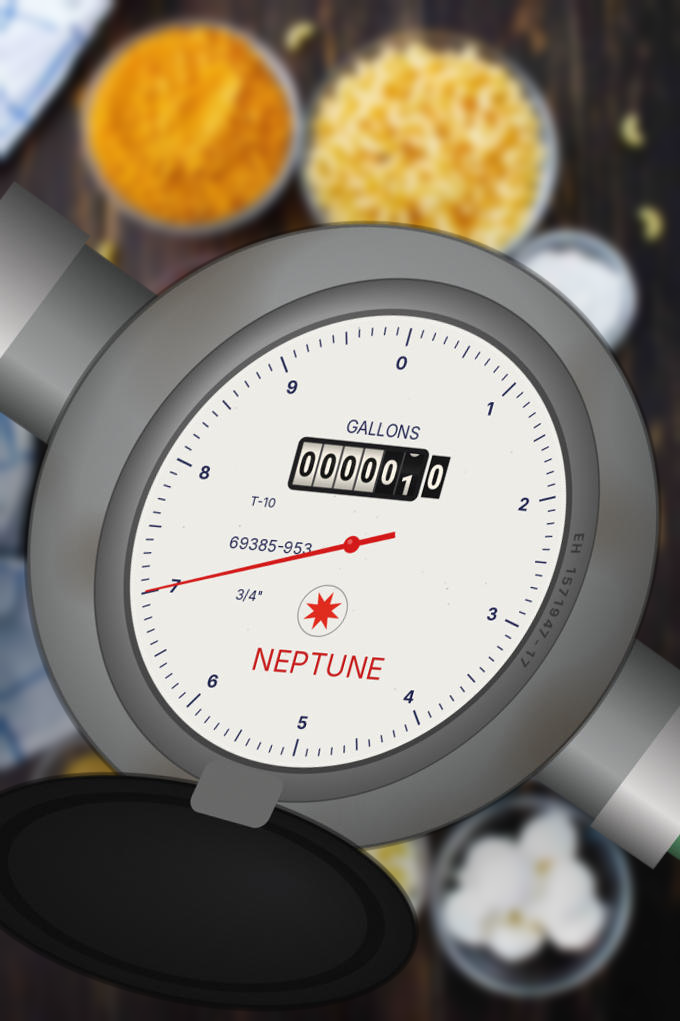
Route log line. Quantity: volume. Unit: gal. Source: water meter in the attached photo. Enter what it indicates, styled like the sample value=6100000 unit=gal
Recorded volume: value=7.0 unit=gal
